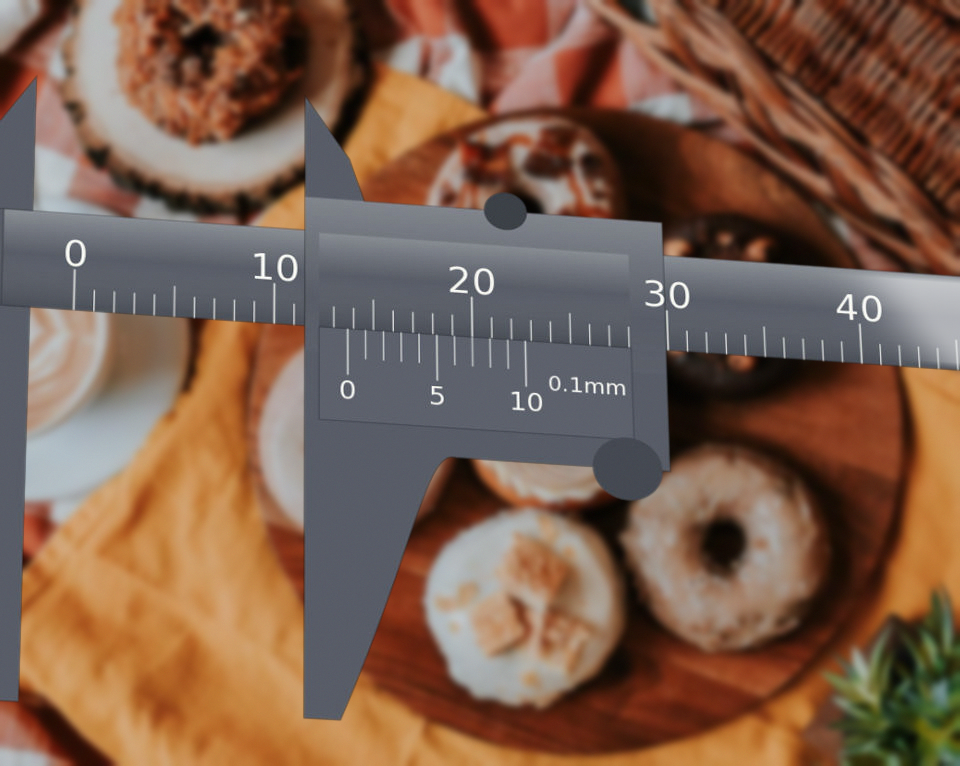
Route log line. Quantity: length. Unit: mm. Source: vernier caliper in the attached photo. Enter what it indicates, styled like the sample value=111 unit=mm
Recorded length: value=13.7 unit=mm
